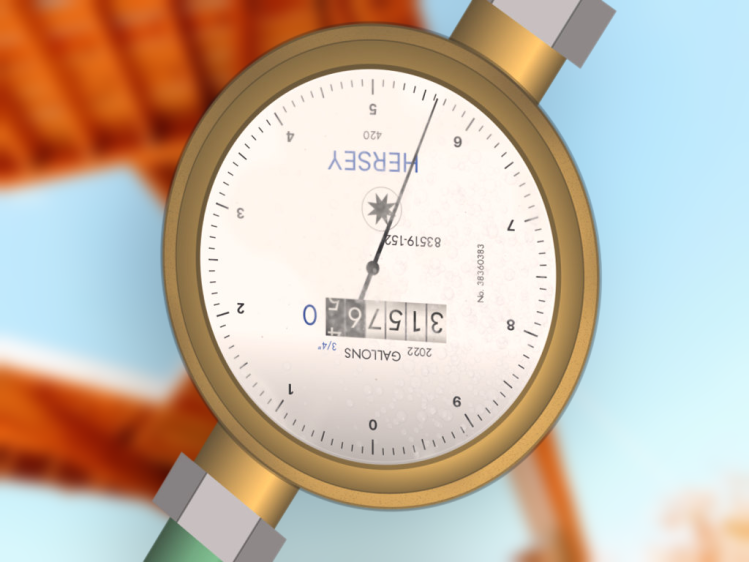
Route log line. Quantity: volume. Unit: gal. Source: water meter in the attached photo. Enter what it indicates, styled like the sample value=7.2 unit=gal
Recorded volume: value=3157645.6 unit=gal
